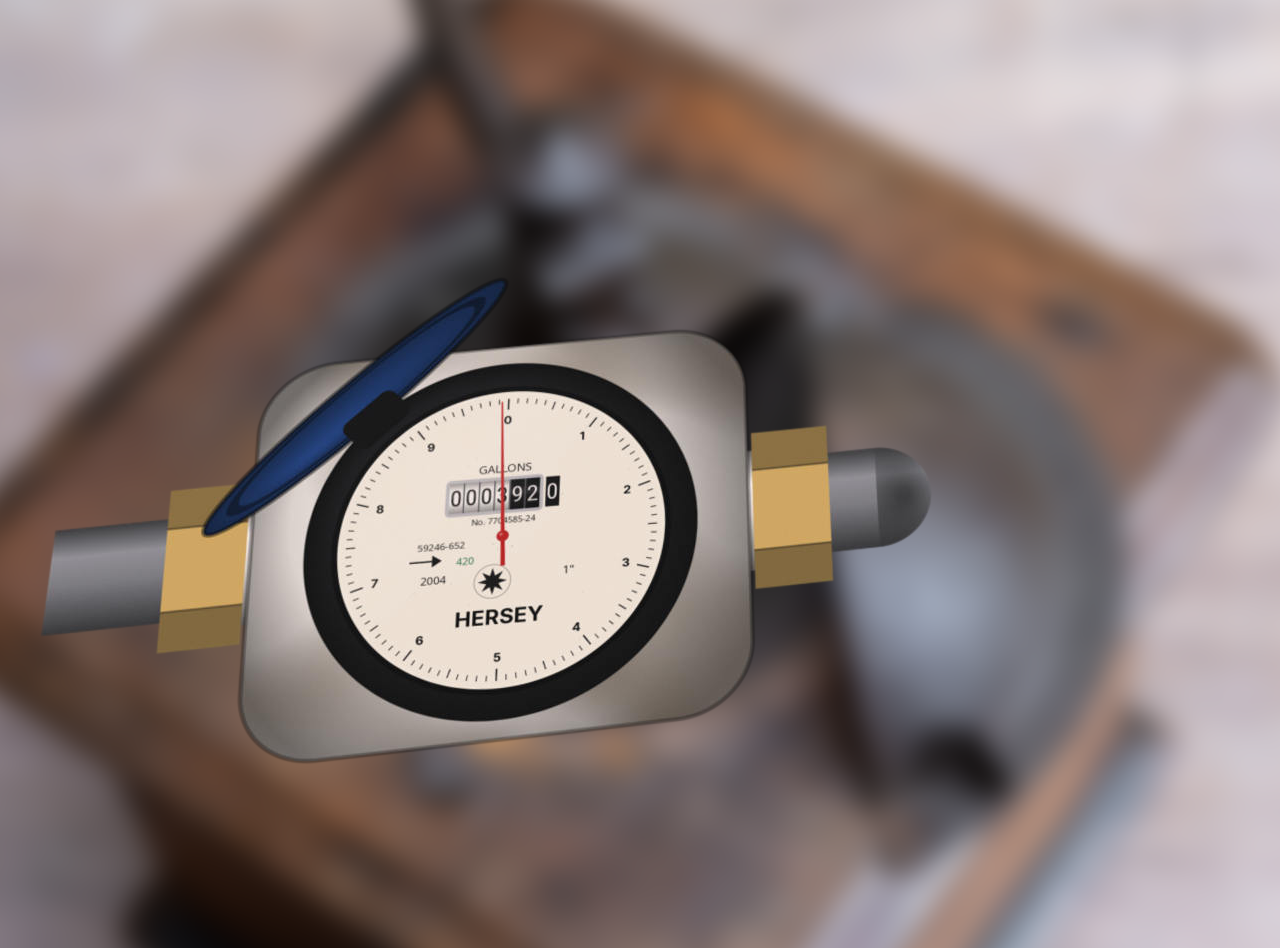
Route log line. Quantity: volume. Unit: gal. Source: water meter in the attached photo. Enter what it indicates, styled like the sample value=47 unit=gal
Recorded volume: value=3919.9 unit=gal
